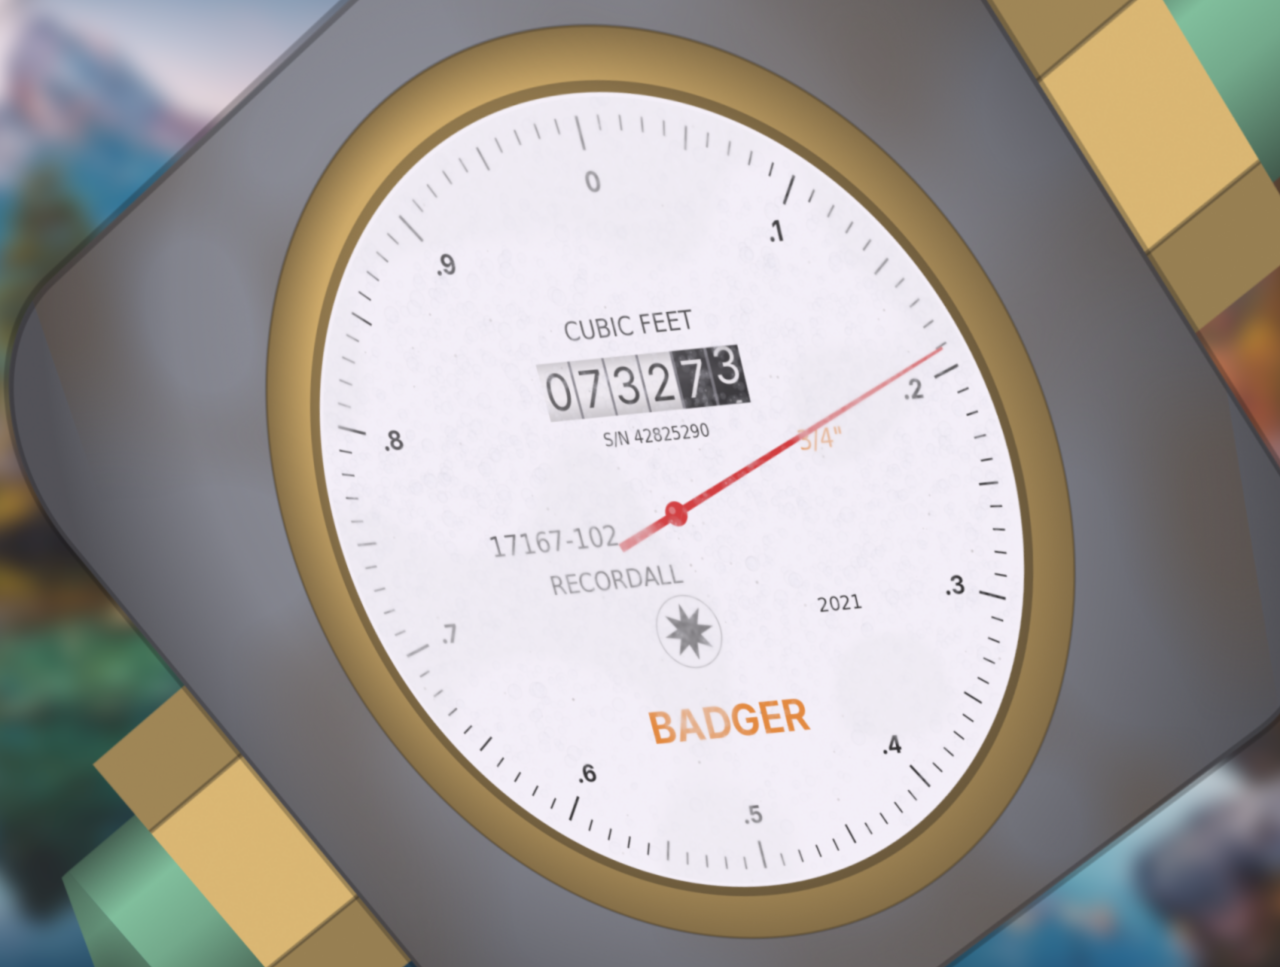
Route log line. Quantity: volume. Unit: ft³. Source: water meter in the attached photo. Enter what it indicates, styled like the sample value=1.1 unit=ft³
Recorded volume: value=73273.19 unit=ft³
